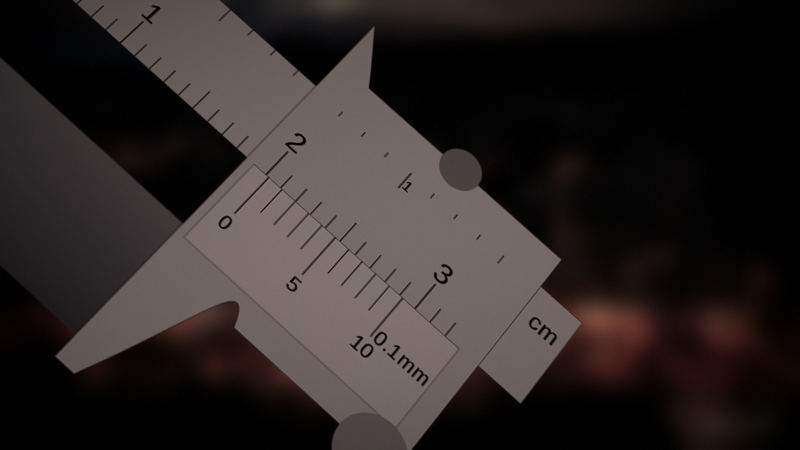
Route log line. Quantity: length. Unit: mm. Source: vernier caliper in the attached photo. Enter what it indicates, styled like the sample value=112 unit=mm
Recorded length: value=20.2 unit=mm
